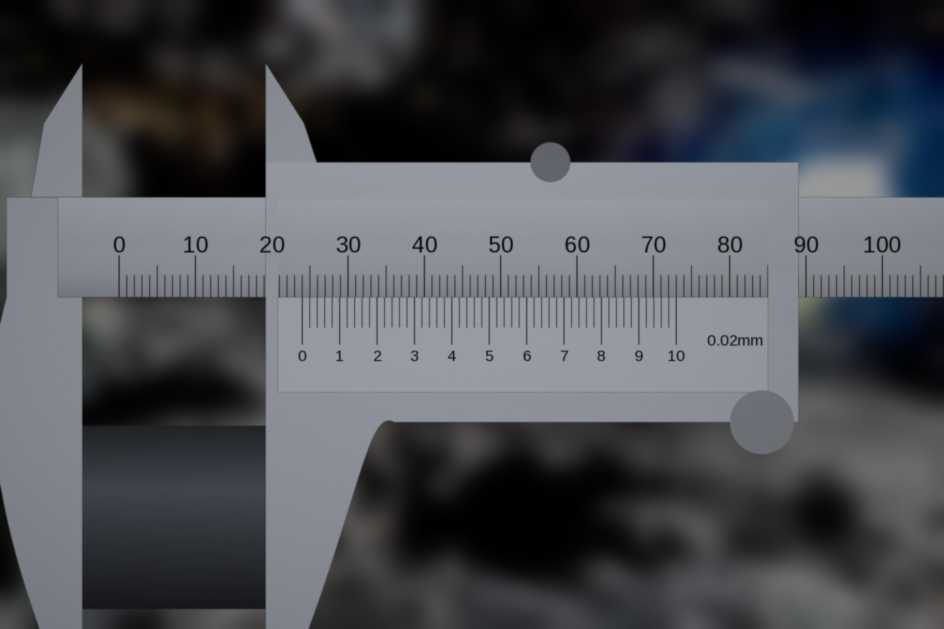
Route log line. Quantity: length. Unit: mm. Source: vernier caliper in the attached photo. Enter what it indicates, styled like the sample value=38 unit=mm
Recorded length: value=24.0 unit=mm
